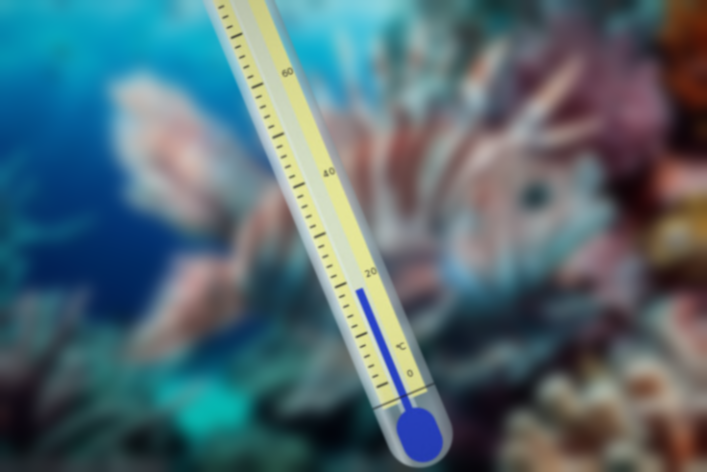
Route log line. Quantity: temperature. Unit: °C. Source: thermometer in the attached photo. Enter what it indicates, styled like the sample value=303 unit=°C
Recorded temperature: value=18 unit=°C
